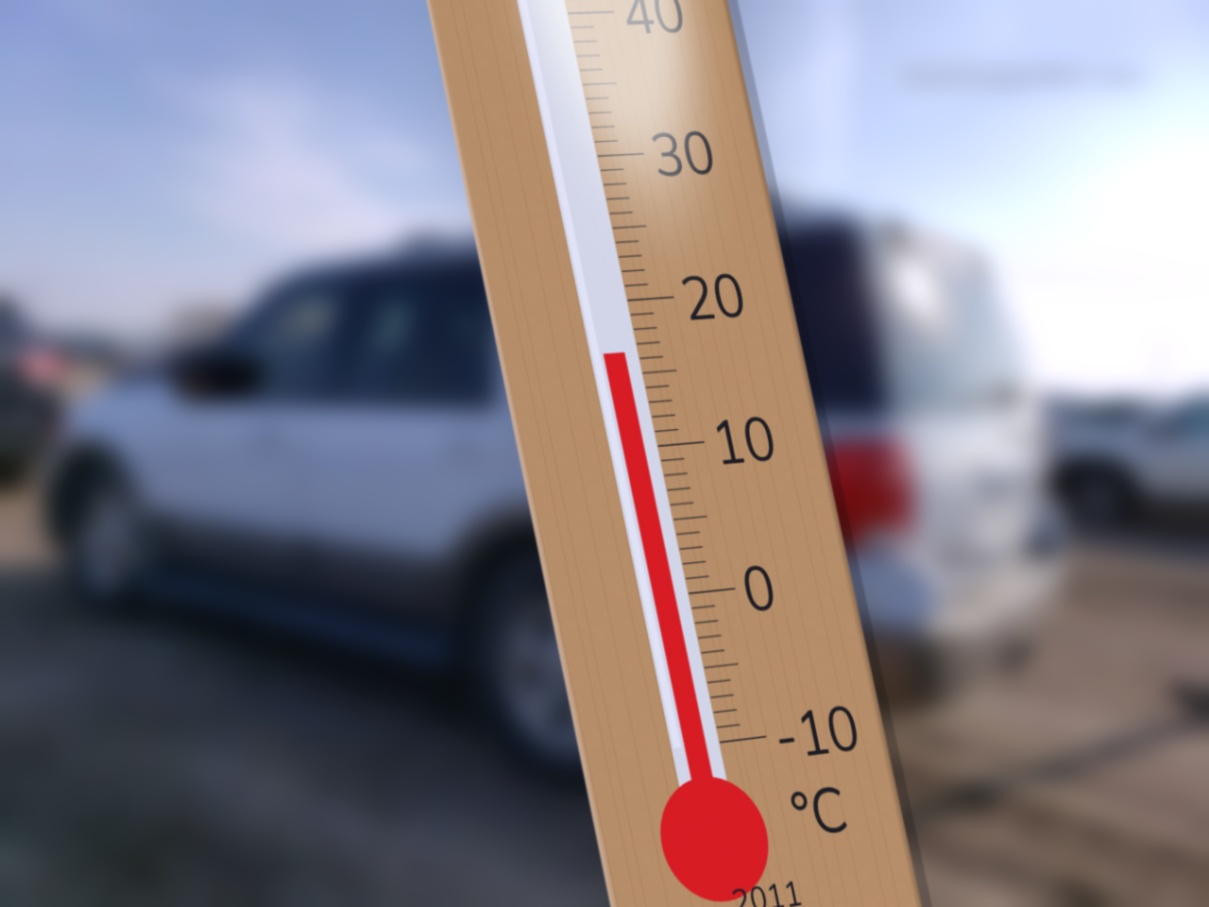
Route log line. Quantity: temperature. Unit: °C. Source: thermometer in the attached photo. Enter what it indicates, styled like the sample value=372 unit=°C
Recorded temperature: value=16.5 unit=°C
